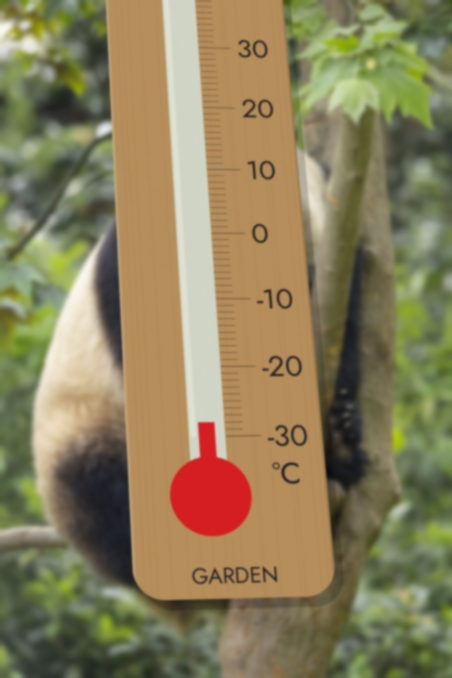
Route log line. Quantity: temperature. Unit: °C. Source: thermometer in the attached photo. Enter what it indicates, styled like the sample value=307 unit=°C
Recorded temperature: value=-28 unit=°C
